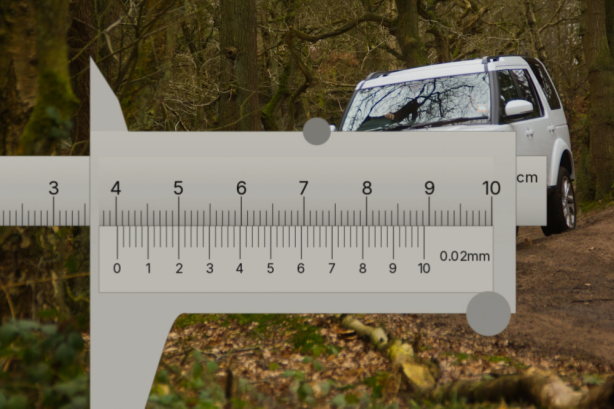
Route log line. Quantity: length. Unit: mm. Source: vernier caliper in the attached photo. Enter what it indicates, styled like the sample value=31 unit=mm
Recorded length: value=40.2 unit=mm
